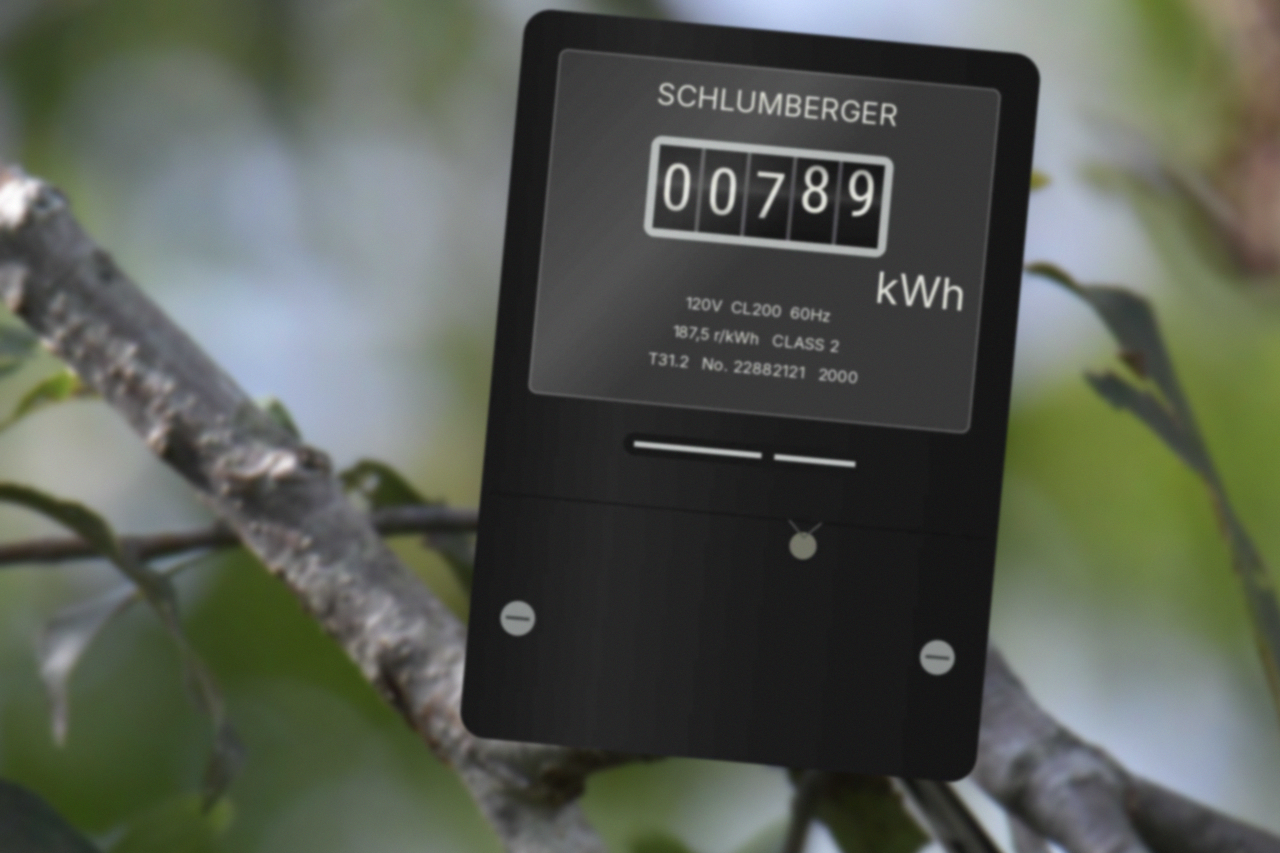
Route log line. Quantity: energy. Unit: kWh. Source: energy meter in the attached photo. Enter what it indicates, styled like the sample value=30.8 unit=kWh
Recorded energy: value=789 unit=kWh
